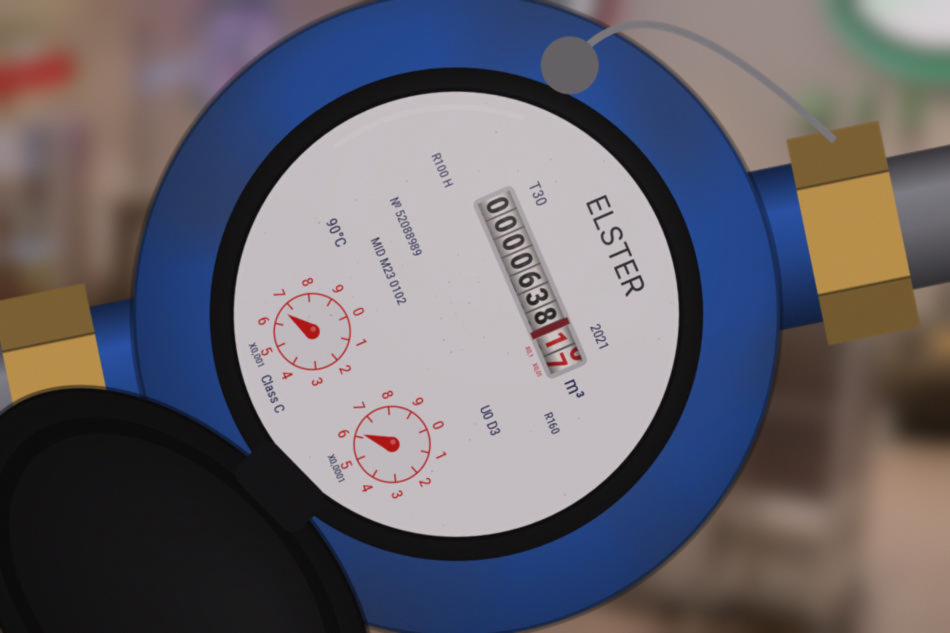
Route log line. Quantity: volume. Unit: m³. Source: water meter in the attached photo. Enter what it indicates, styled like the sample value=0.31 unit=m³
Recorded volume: value=638.1666 unit=m³
